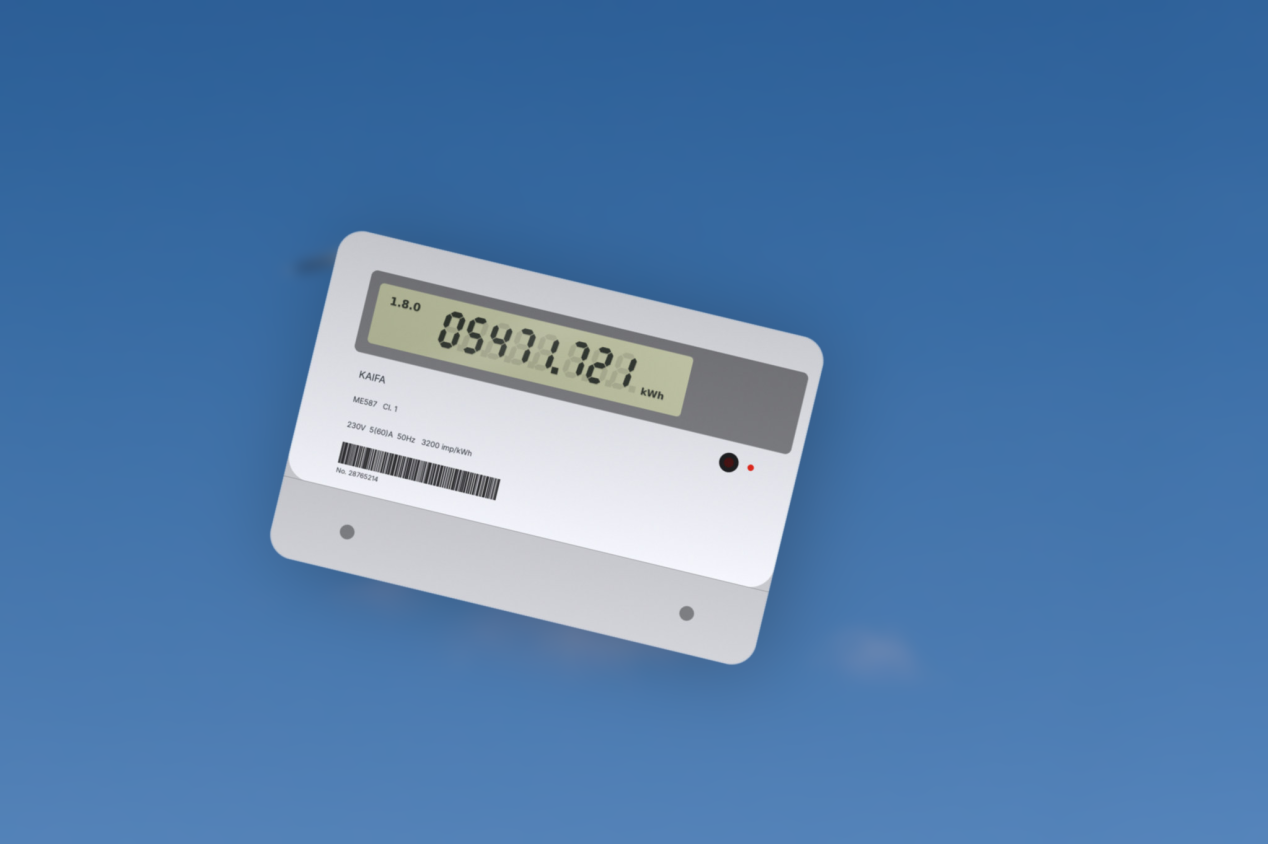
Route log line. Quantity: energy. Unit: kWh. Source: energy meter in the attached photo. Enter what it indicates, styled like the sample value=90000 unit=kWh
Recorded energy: value=5471.721 unit=kWh
